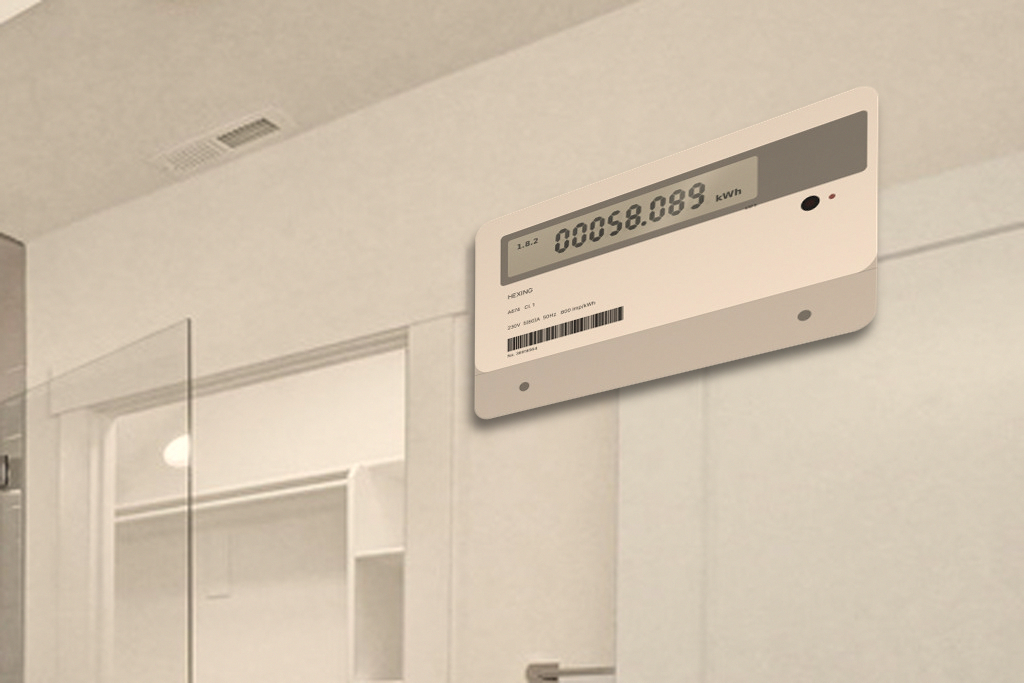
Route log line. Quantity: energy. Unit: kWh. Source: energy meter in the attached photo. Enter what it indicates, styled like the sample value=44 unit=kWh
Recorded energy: value=58.089 unit=kWh
